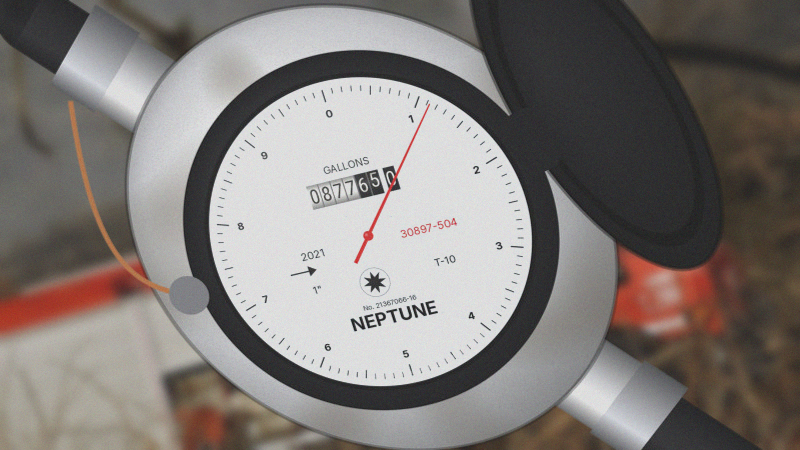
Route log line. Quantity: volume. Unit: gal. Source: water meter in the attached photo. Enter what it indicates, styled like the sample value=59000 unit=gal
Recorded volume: value=877651.1 unit=gal
